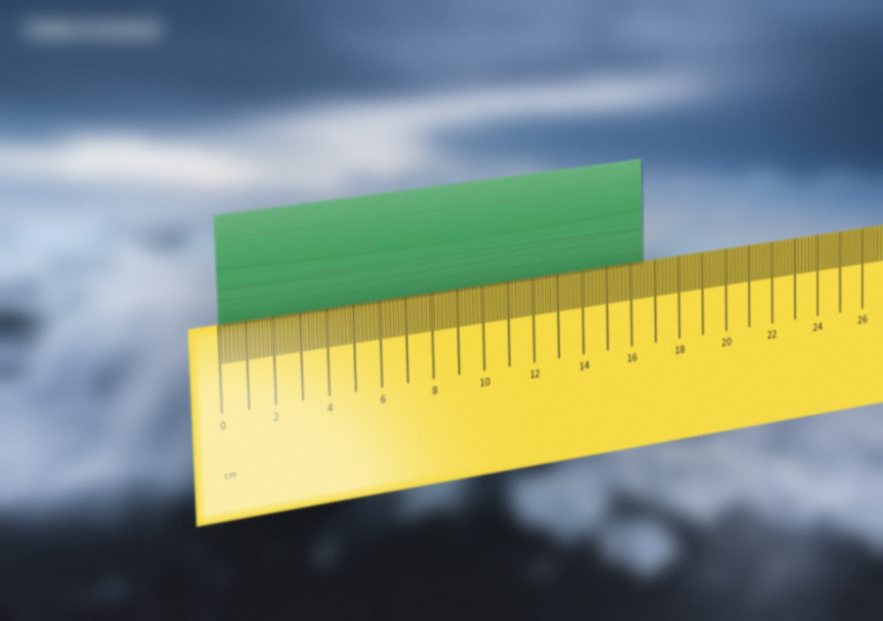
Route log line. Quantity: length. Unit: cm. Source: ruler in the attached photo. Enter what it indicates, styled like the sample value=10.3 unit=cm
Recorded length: value=16.5 unit=cm
